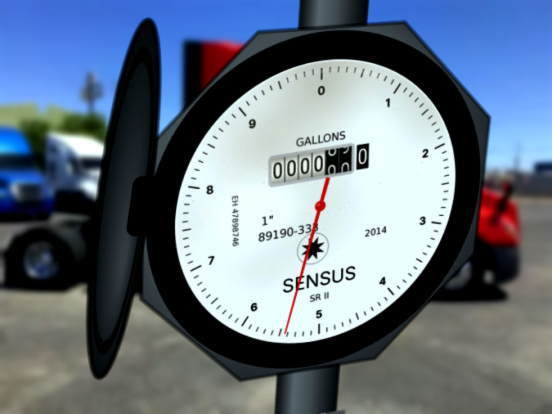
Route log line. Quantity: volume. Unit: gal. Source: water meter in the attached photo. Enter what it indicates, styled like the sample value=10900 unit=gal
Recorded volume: value=895.4 unit=gal
